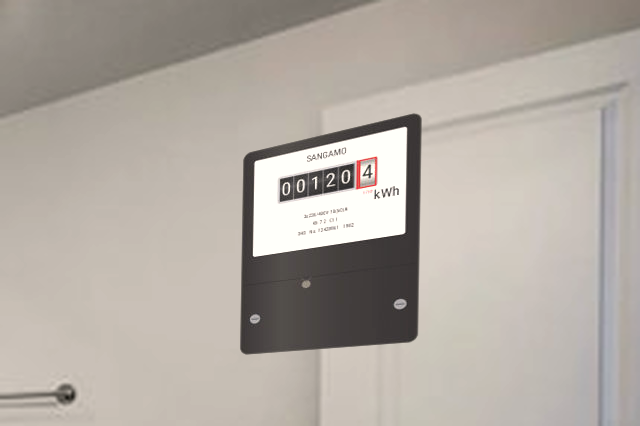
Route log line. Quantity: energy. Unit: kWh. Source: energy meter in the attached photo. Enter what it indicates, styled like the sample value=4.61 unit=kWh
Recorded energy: value=120.4 unit=kWh
